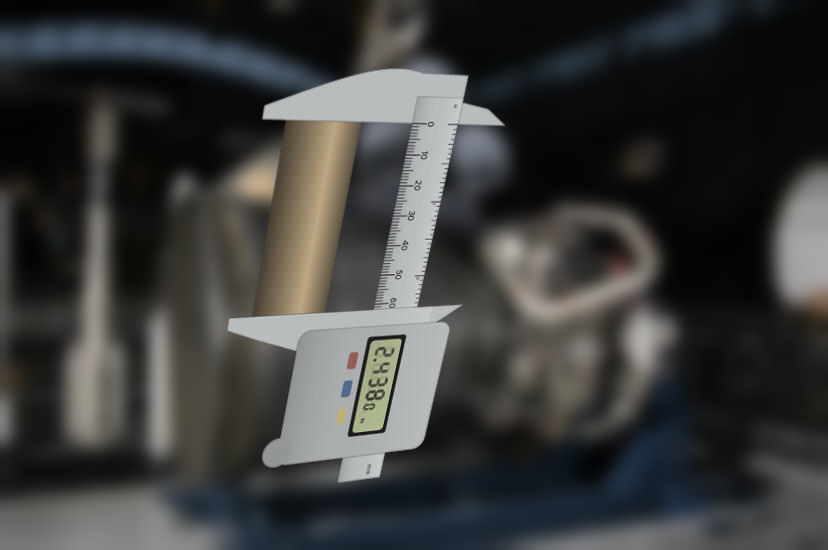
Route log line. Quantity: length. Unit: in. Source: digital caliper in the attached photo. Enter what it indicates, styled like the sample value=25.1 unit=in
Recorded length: value=2.4380 unit=in
